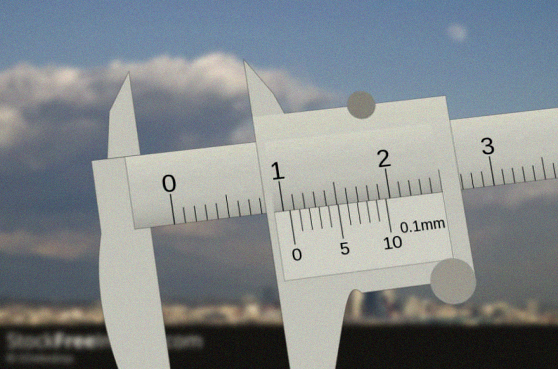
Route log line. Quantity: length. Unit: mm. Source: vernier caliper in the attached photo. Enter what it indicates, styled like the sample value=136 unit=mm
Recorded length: value=10.6 unit=mm
